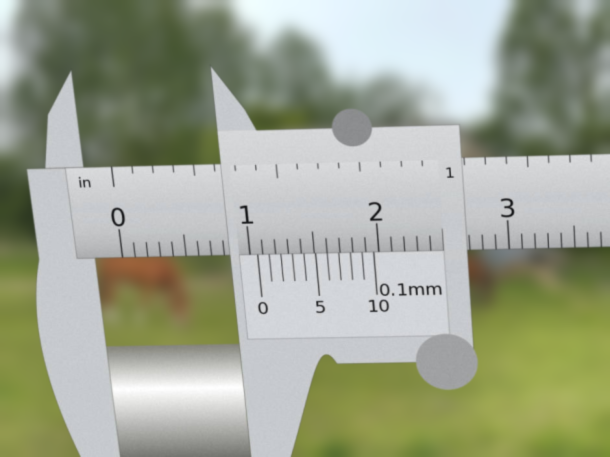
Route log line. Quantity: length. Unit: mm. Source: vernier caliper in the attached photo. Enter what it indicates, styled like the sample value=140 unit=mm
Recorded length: value=10.6 unit=mm
